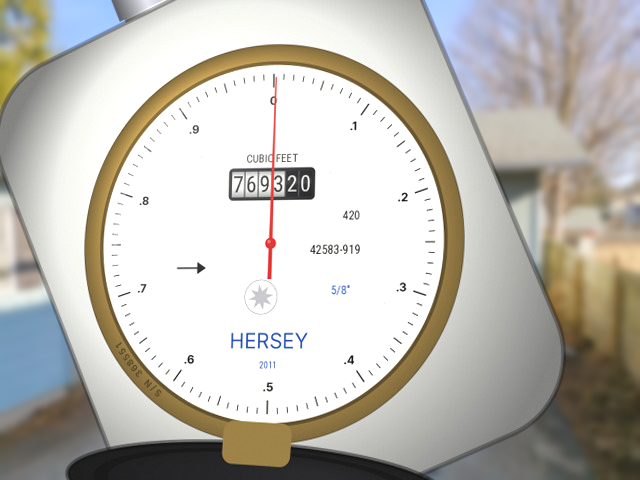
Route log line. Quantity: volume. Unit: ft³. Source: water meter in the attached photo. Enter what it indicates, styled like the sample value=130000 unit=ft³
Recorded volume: value=769320.00 unit=ft³
